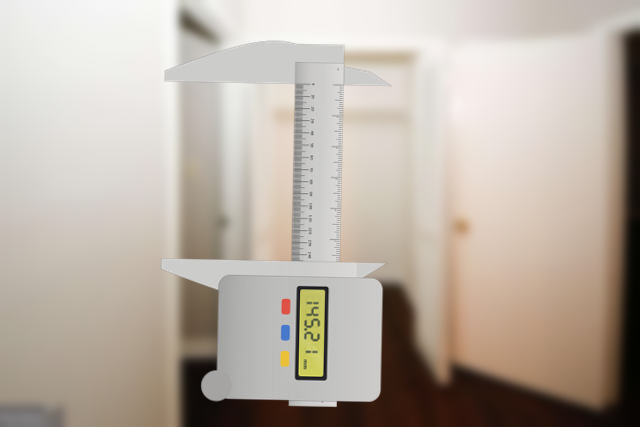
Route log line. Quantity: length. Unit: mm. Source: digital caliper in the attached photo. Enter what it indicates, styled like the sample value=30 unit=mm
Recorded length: value=145.21 unit=mm
